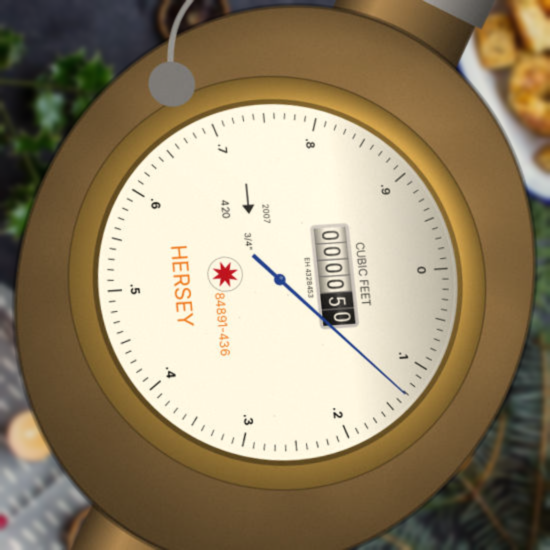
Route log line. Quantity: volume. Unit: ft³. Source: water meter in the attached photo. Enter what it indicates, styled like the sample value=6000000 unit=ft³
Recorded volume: value=50.13 unit=ft³
